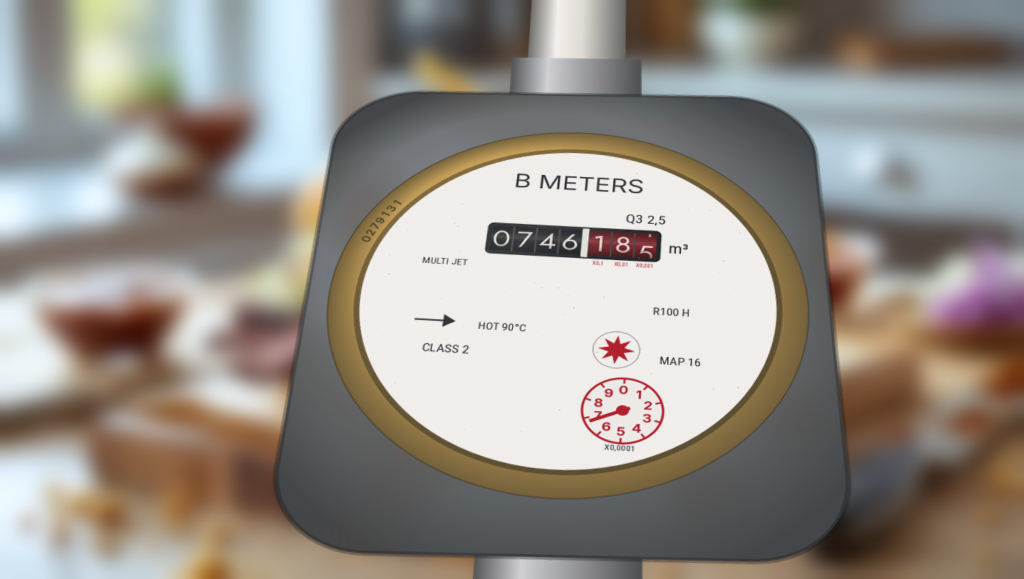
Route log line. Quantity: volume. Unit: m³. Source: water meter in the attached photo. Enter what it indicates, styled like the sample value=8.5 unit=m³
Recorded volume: value=746.1846 unit=m³
